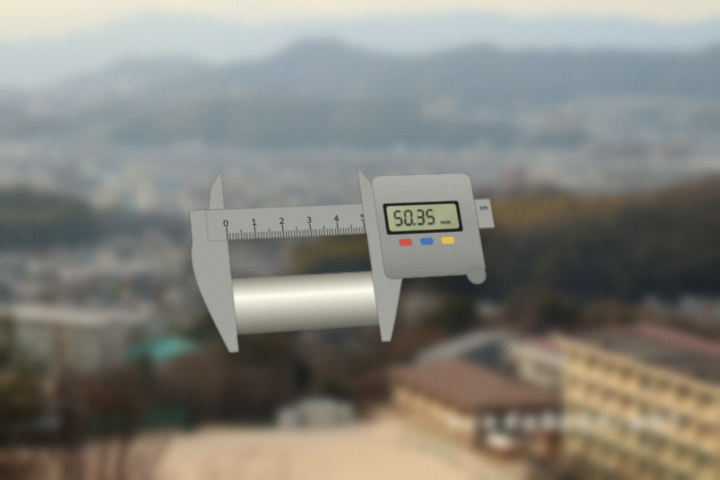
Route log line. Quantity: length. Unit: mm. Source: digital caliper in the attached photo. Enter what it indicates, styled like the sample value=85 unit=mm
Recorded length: value=50.35 unit=mm
